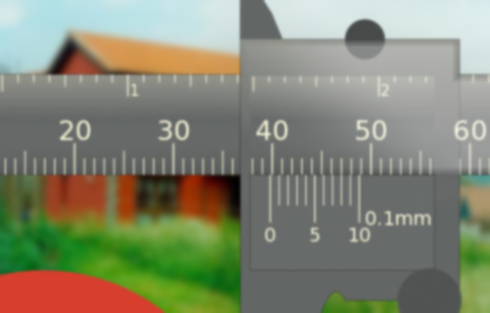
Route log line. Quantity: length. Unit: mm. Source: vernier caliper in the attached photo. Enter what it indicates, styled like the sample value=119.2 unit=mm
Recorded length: value=39.8 unit=mm
